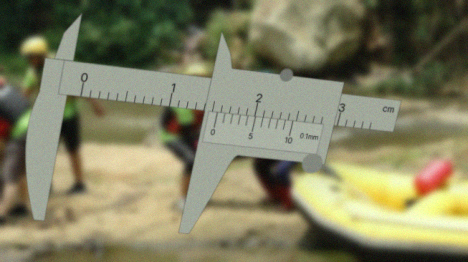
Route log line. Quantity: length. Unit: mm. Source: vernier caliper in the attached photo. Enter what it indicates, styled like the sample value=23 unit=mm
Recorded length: value=15.6 unit=mm
